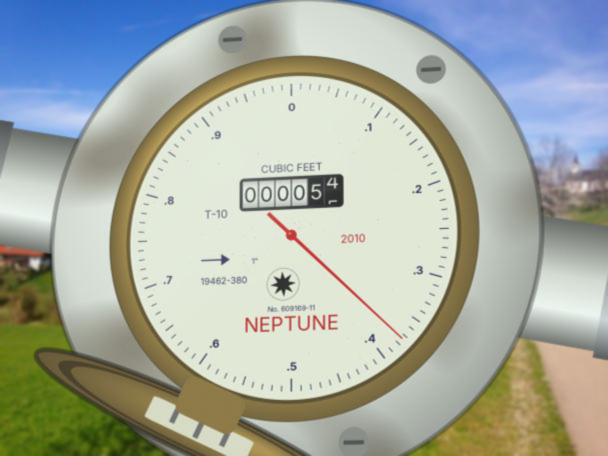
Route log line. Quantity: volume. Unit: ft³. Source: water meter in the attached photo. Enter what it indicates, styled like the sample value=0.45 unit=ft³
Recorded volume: value=54.37 unit=ft³
